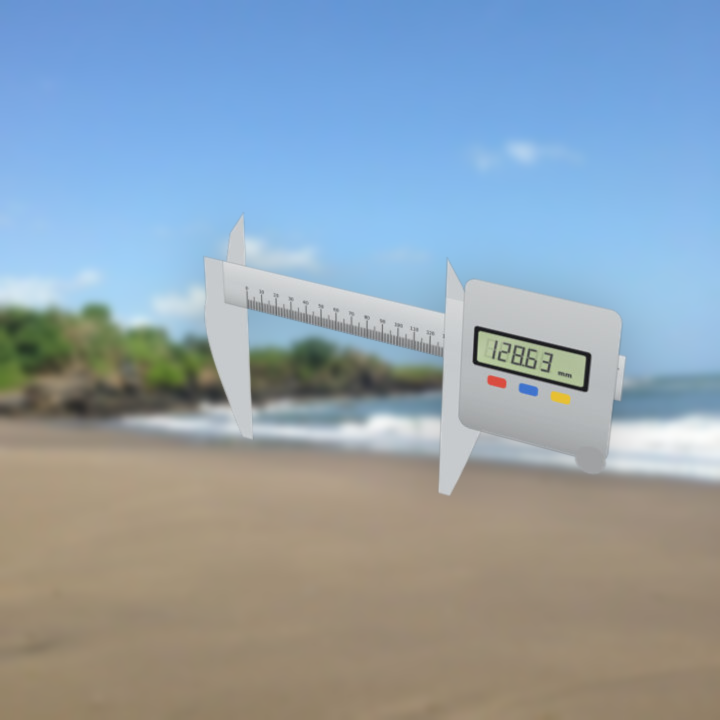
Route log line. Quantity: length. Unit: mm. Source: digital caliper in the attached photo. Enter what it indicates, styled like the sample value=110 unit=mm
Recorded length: value=128.63 unit=mm
